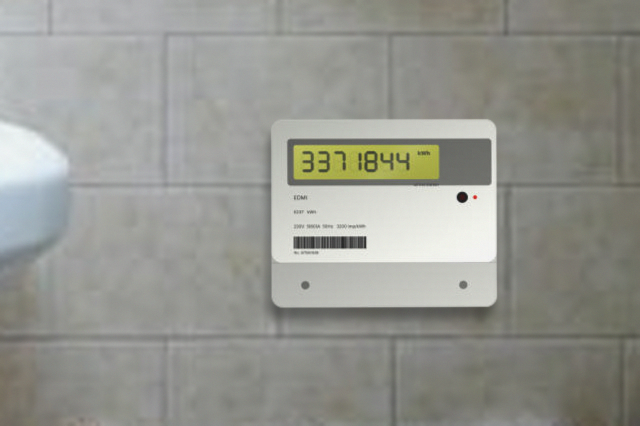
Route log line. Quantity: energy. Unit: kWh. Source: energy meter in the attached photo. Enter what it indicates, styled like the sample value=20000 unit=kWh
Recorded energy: value=3371844 unit=kWh
